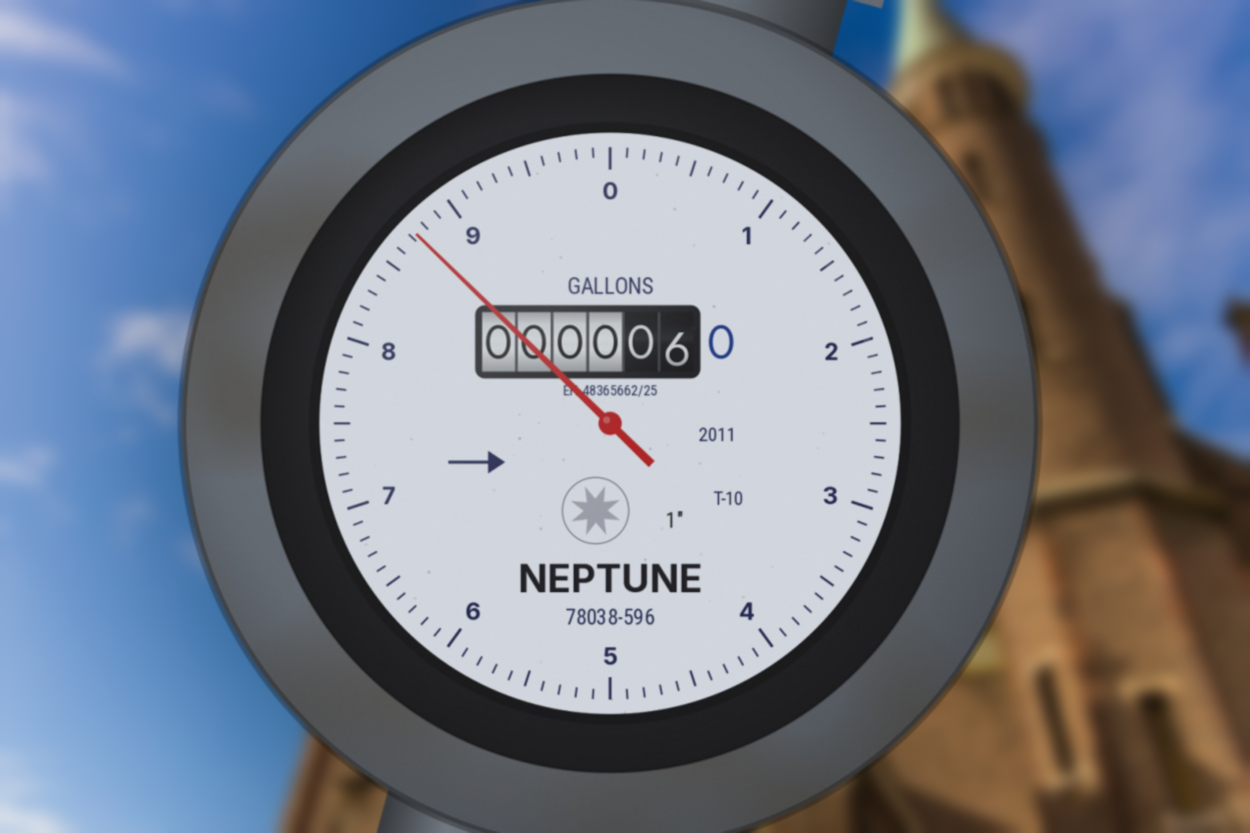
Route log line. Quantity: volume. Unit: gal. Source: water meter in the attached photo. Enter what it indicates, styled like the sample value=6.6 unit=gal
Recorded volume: value=58.7 unit=gal
